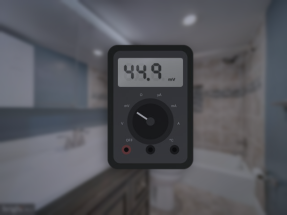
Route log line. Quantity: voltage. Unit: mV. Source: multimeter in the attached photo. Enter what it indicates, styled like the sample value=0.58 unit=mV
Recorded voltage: value=44.9 unit=mV
